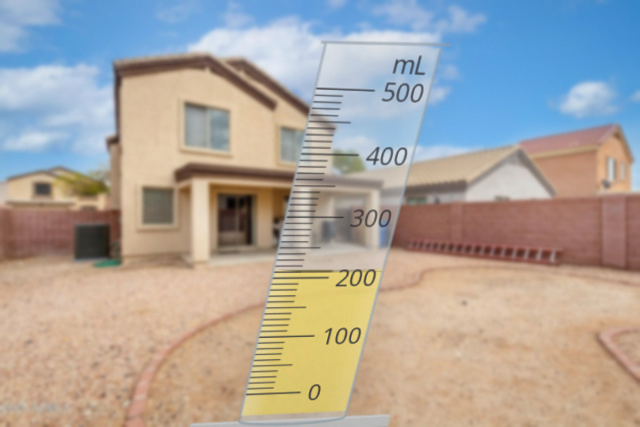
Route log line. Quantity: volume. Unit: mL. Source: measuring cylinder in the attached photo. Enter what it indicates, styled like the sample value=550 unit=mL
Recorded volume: value=210 unit=mL
